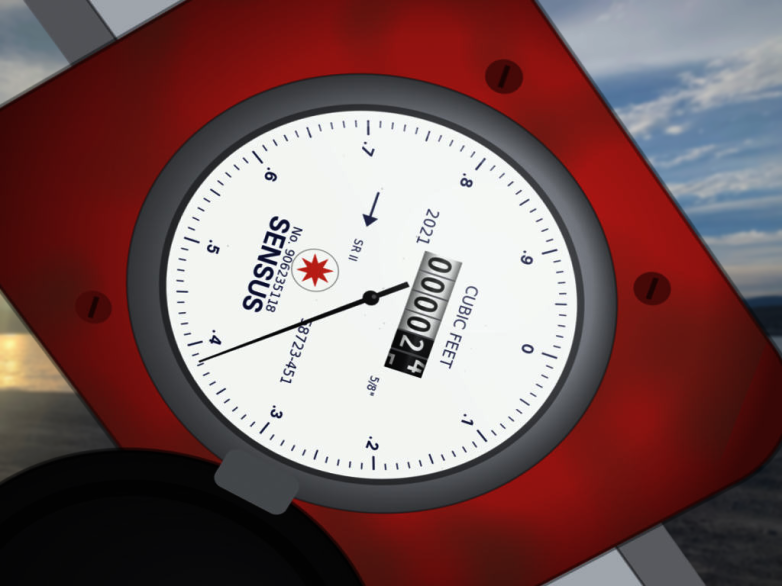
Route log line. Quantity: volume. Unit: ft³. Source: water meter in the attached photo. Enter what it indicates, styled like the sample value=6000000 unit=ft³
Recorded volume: value=24.38 unit=ft³
